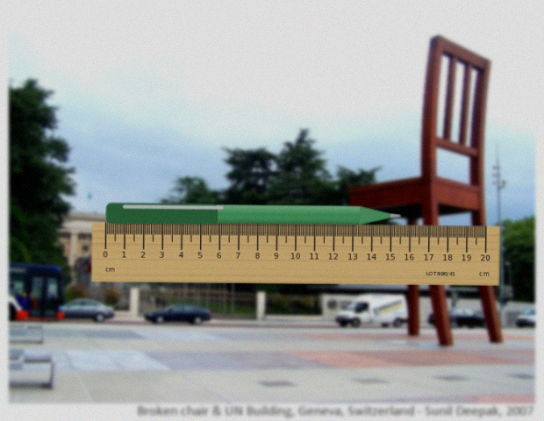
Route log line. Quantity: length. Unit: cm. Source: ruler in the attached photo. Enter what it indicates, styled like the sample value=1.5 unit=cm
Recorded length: value=15.5 unit=cm
